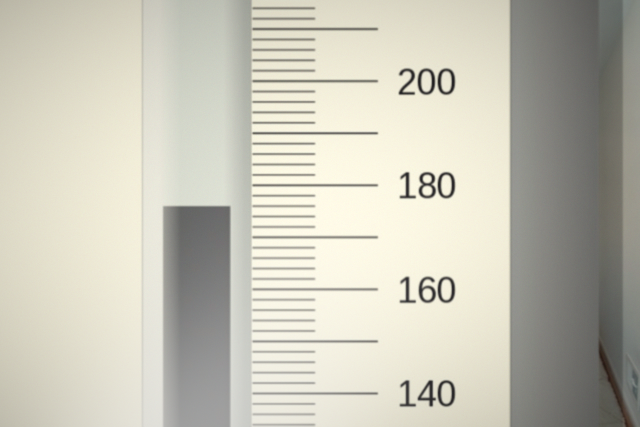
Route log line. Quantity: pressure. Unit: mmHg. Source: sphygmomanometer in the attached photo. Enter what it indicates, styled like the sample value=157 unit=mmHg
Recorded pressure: value=176 unit=mmHg
